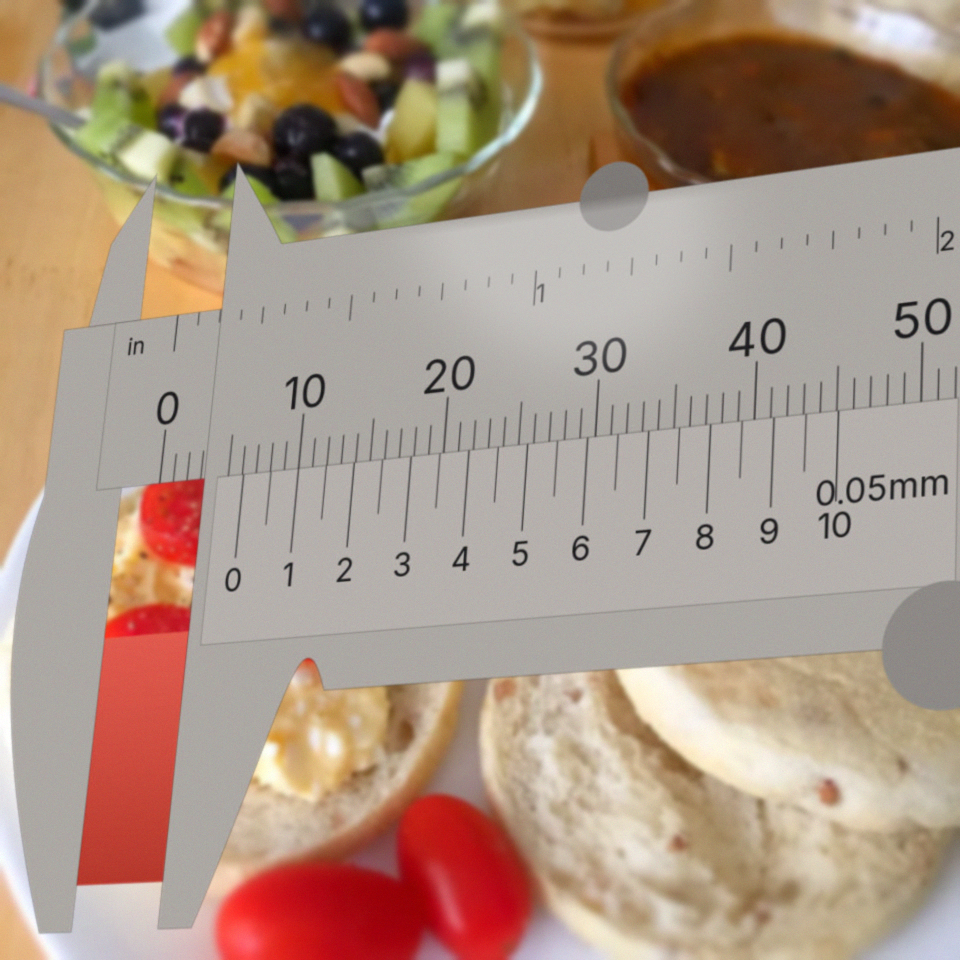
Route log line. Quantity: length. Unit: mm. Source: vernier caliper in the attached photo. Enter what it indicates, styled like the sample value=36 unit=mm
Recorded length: value=6.1 unit=mm
